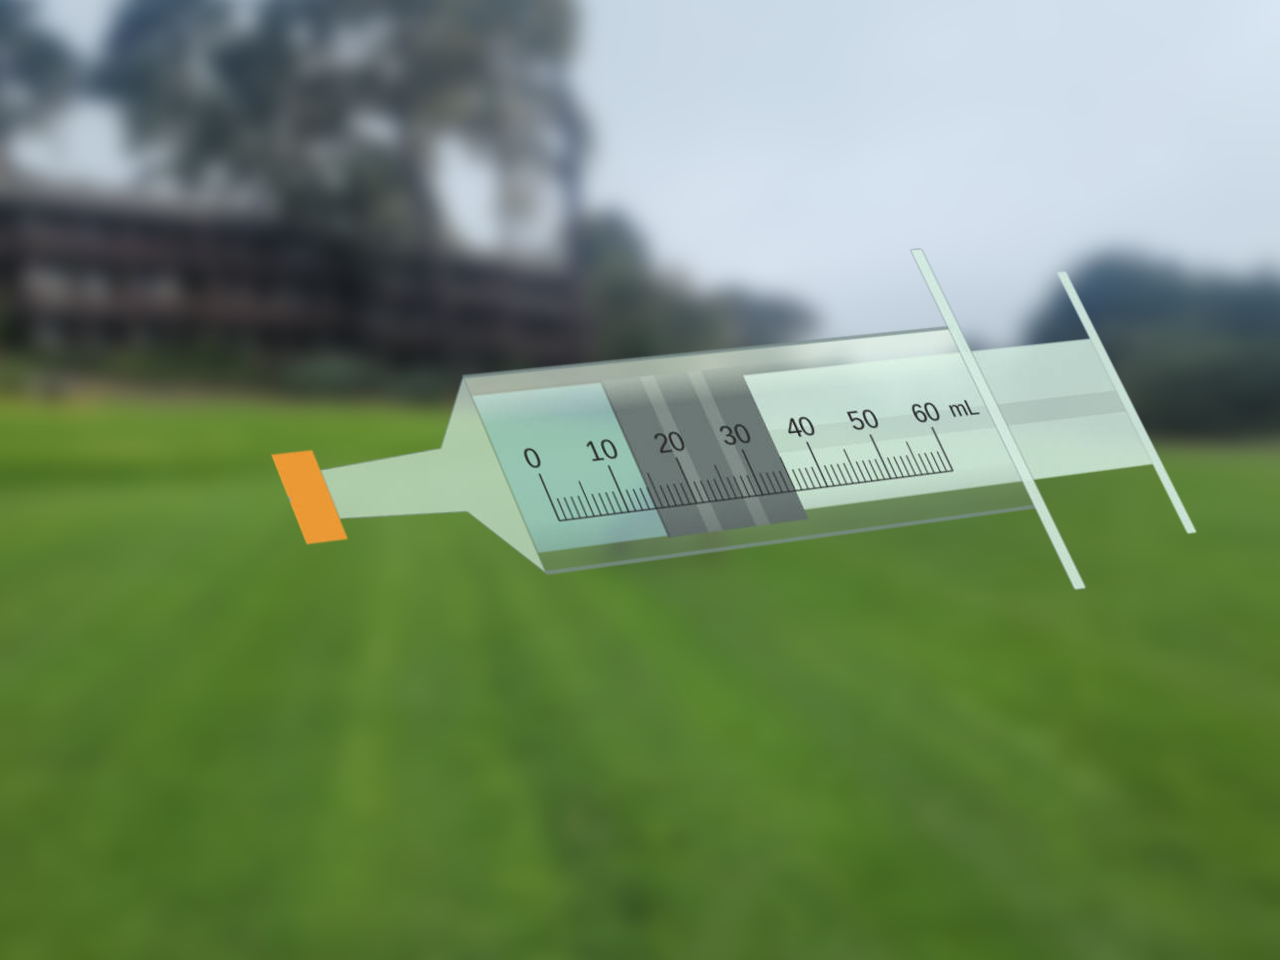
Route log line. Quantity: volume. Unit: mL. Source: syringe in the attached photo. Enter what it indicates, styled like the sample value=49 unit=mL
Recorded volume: value=14 unit=mL
